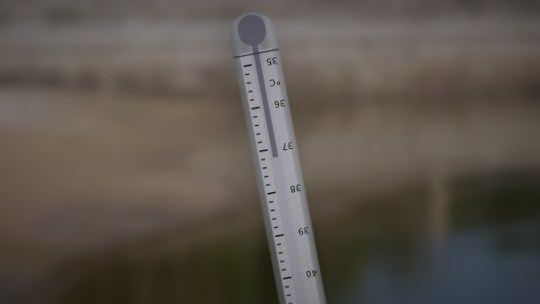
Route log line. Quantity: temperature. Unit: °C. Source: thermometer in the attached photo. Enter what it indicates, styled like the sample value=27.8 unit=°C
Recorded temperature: value=37.2 unit=°C
